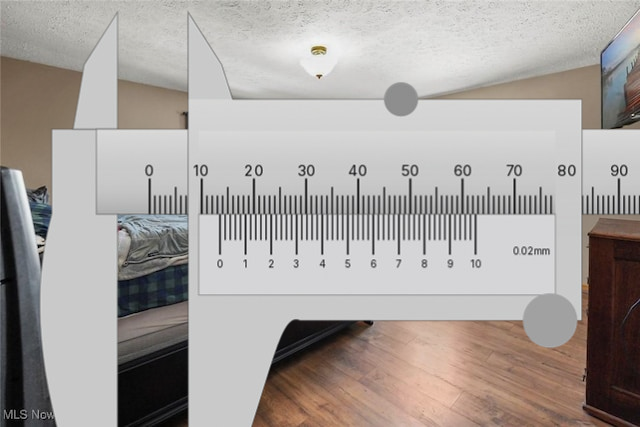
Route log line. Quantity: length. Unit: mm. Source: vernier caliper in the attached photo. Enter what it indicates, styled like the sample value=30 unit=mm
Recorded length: value=13.5 unit=mm
